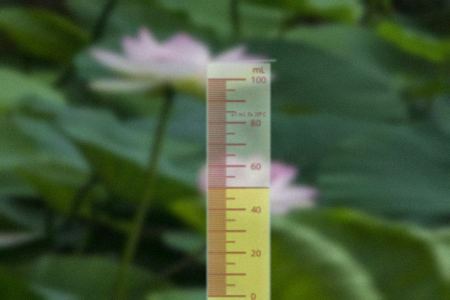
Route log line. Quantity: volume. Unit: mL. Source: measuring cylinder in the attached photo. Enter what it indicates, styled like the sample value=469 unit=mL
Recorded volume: value=50 unit=mL
